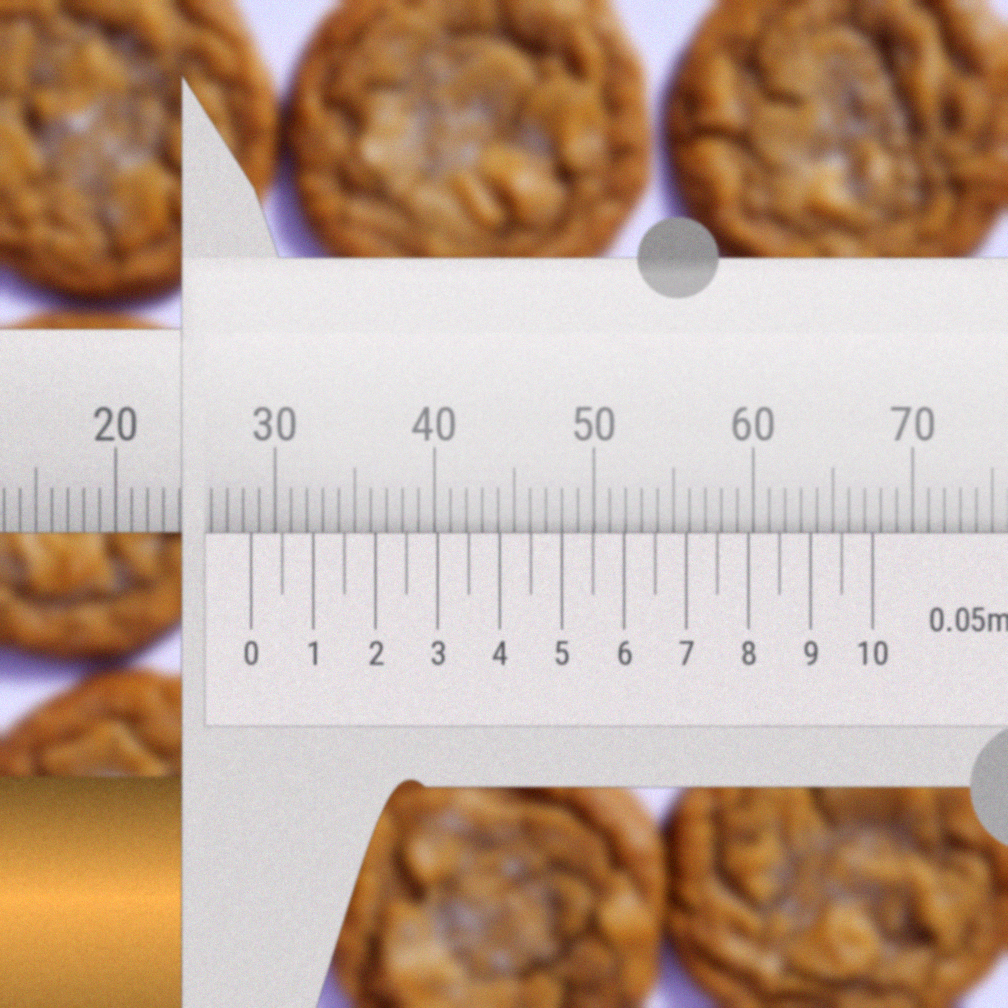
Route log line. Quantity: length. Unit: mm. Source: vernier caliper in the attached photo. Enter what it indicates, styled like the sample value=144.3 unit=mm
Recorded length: value=28.5 unit=mm
